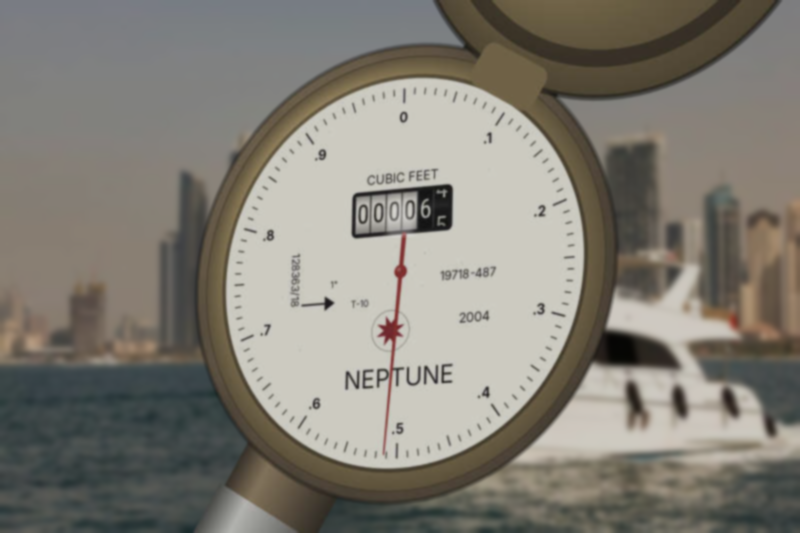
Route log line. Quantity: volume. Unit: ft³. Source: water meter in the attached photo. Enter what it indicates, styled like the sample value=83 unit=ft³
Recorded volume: value=64.51 unit=ft³
